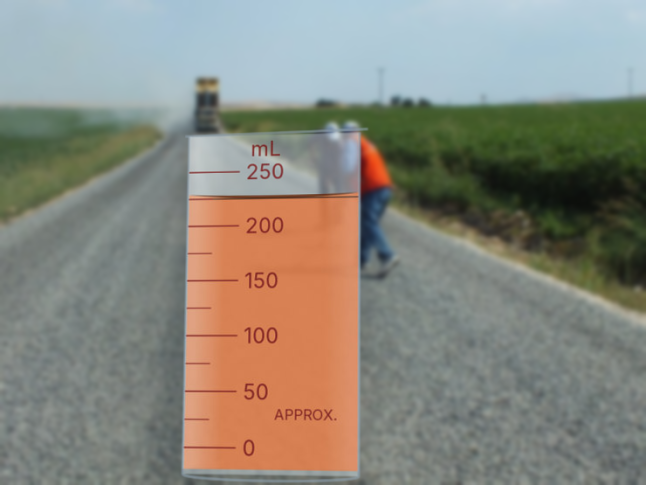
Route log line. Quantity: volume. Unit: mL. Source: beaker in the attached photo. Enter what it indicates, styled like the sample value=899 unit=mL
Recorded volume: value=225 unit=mL
